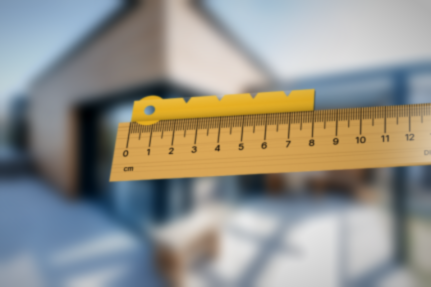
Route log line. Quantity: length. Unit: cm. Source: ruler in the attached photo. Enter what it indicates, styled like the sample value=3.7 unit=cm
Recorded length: value=8 unit=cm
